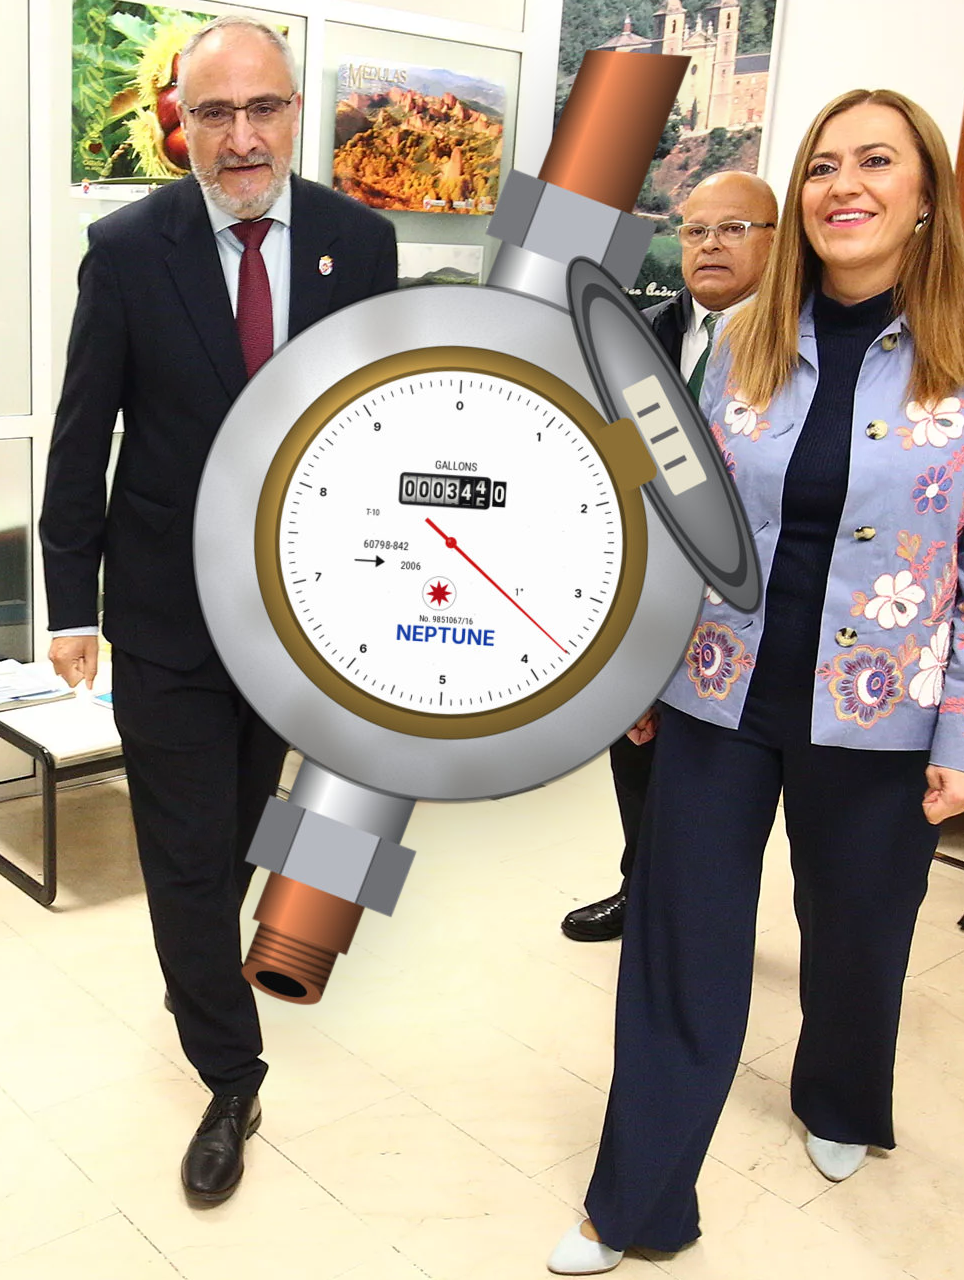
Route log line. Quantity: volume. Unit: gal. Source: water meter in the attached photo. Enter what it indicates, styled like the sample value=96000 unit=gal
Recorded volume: value=3443.6 unit=gal
